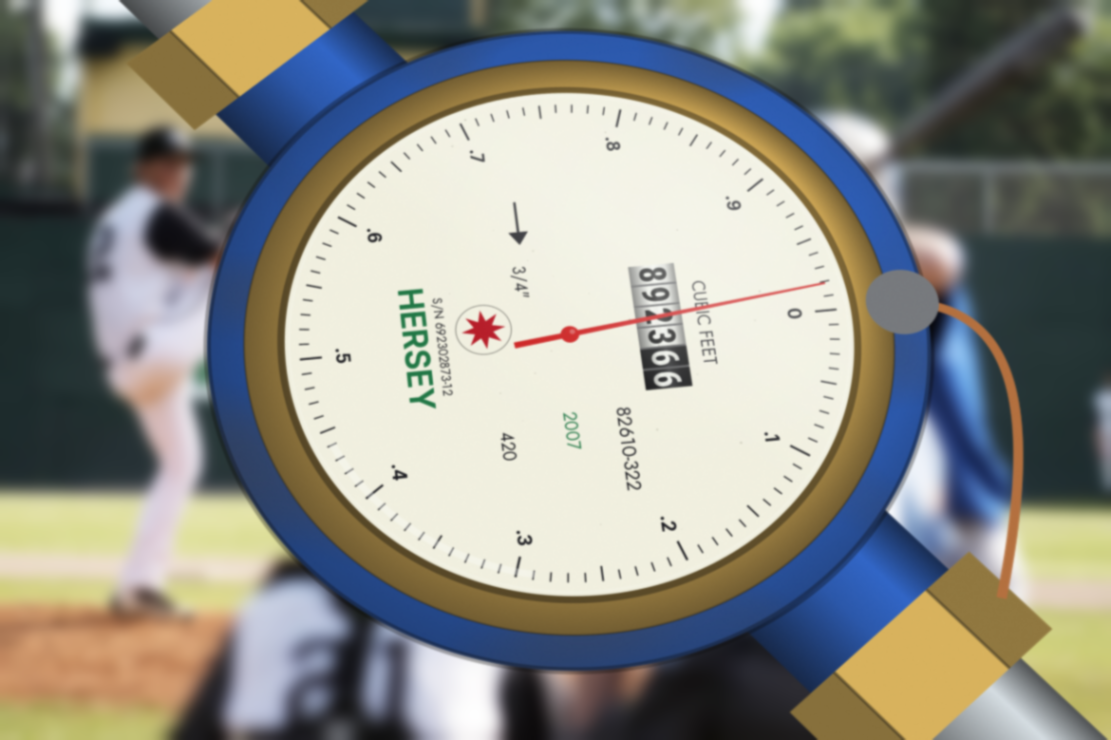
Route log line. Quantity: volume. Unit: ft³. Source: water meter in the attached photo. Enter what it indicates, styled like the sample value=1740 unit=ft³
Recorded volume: value=892365.98 unit=ft³
